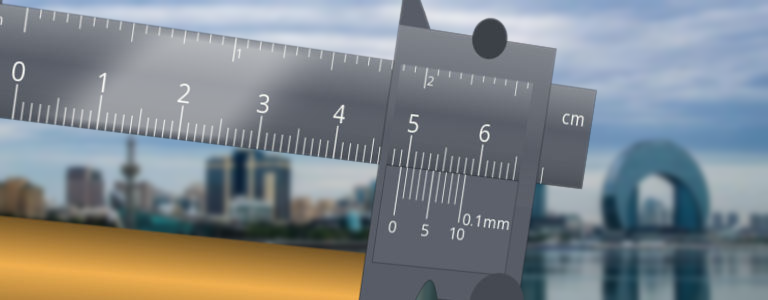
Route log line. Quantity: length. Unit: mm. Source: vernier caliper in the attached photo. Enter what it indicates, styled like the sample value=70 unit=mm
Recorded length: value=49.2 unit=mm
